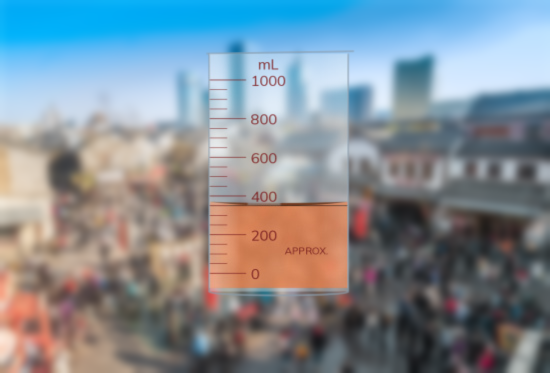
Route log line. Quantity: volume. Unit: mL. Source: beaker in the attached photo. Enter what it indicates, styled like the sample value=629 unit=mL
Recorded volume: value=350 unit=mL
